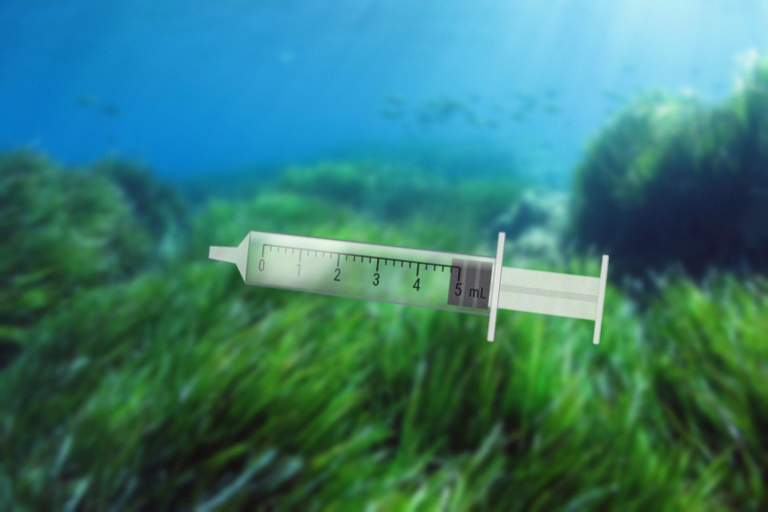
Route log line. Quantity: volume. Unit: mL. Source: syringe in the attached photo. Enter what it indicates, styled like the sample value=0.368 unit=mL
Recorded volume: value=4.8 unit=mL
